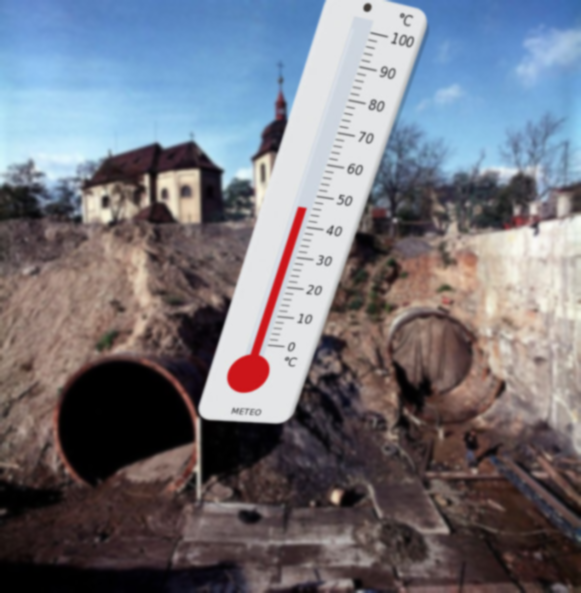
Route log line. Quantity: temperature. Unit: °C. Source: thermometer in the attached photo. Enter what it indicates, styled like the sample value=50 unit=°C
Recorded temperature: value=46 unit=°C
